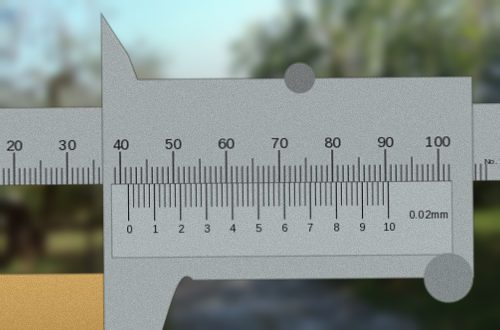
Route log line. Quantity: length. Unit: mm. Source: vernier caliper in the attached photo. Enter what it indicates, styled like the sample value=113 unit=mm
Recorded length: value=41.5 unit=mm
